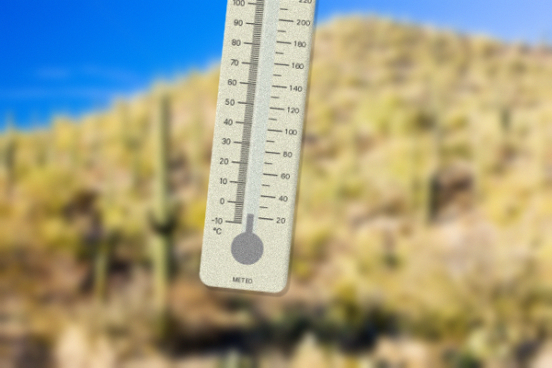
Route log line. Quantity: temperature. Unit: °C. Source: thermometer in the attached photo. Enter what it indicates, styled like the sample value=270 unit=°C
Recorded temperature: value=-5 unit=°C
